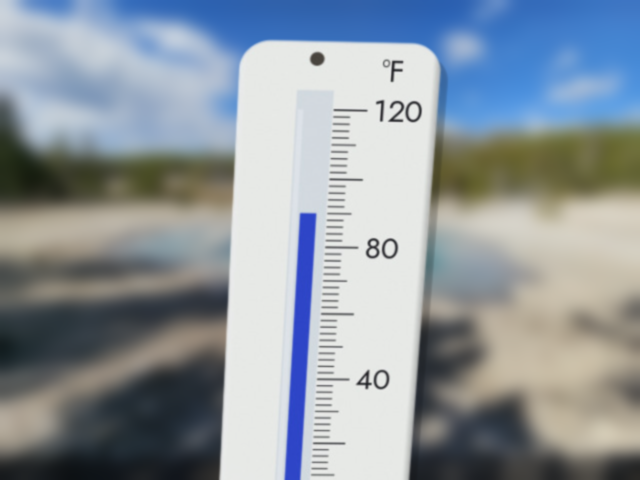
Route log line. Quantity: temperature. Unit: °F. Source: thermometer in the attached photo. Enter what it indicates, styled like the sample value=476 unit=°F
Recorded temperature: value=90 unit=°F
